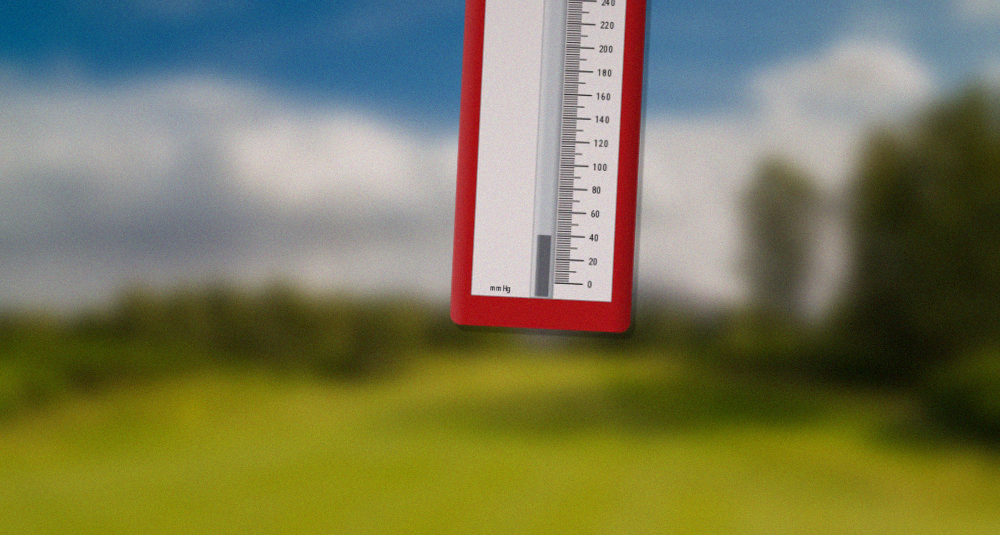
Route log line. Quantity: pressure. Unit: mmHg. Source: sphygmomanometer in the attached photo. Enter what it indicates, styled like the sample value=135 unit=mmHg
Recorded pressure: value=40 unit=mmHg
